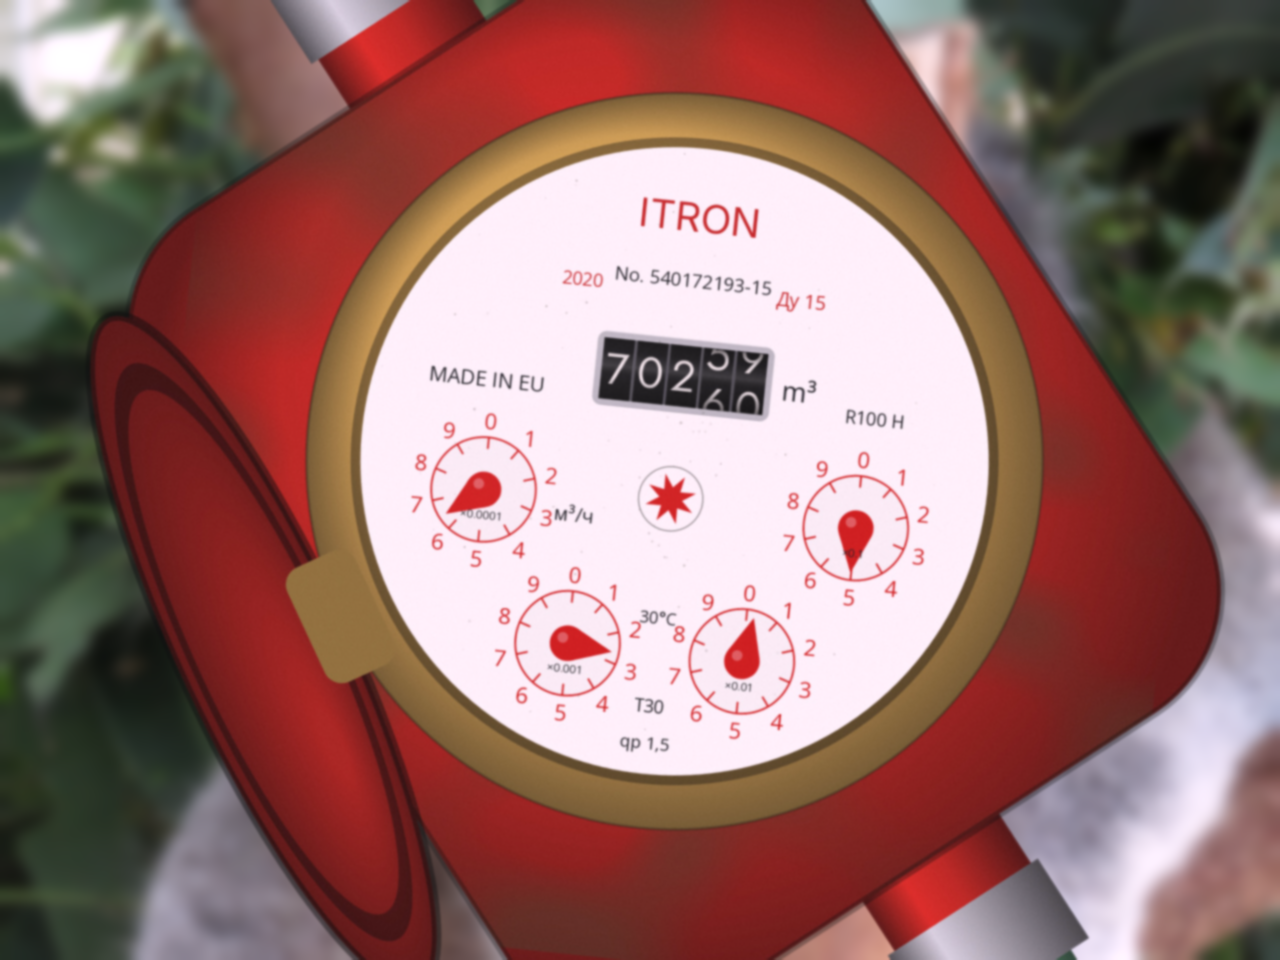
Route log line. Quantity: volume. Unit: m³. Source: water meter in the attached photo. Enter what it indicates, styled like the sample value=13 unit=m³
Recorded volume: value=70259.5026 unit=m³
